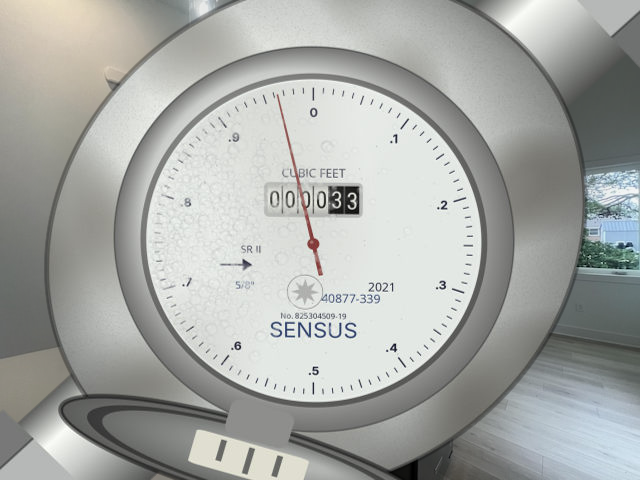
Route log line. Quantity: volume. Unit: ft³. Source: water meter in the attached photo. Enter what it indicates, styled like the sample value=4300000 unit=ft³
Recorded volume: value=32.96 unit=ft³
